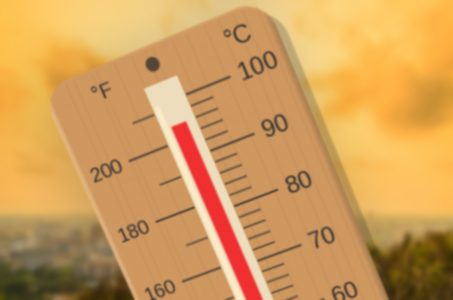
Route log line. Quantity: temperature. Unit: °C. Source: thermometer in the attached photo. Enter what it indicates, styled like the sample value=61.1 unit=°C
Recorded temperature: value=96 unit=°C
